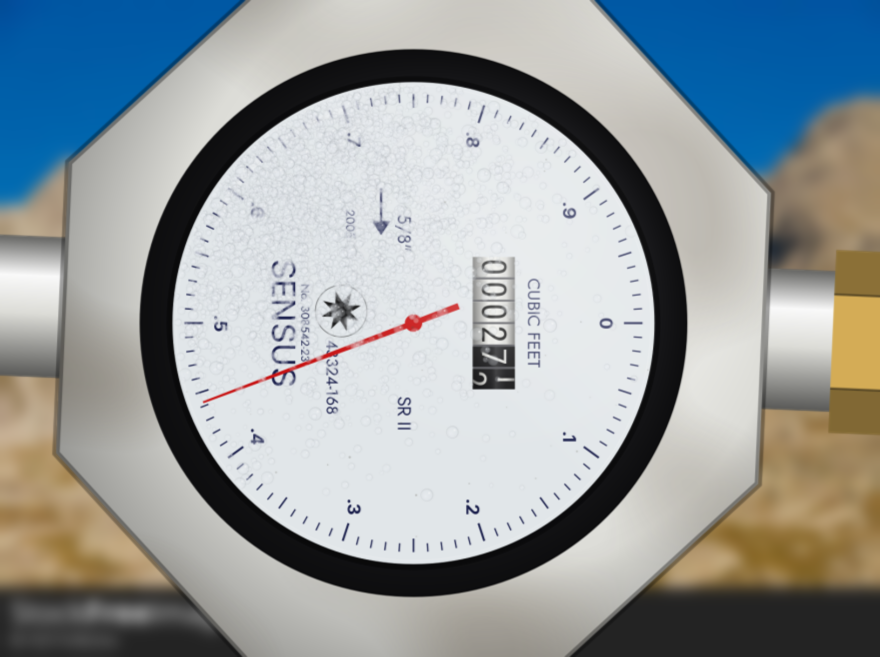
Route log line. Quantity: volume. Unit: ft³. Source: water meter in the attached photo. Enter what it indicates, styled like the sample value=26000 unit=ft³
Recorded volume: value=271.44 unit=ft³
